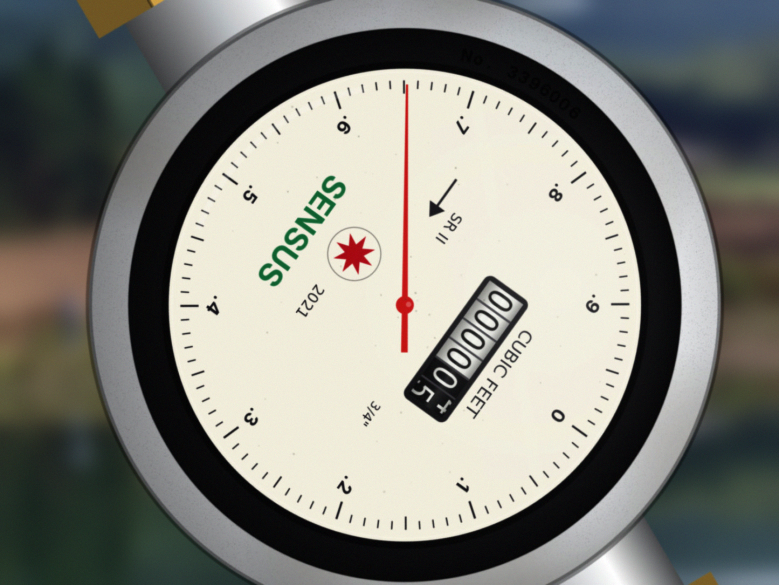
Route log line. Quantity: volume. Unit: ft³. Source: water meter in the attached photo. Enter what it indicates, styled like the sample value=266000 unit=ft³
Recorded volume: value=4.65 unit=ft³
